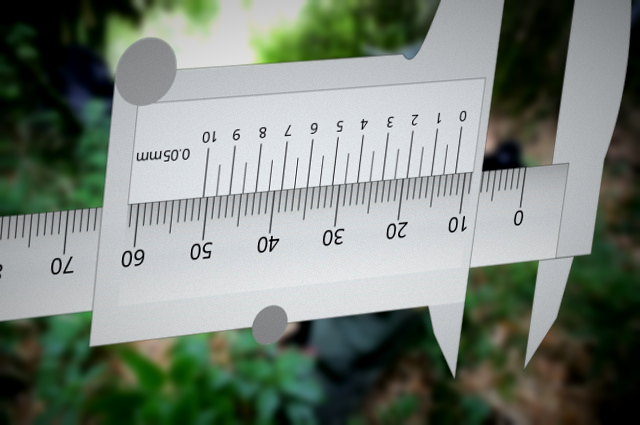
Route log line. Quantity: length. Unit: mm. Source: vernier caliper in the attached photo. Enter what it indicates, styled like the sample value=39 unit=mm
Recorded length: value=11.6 unit=mm
